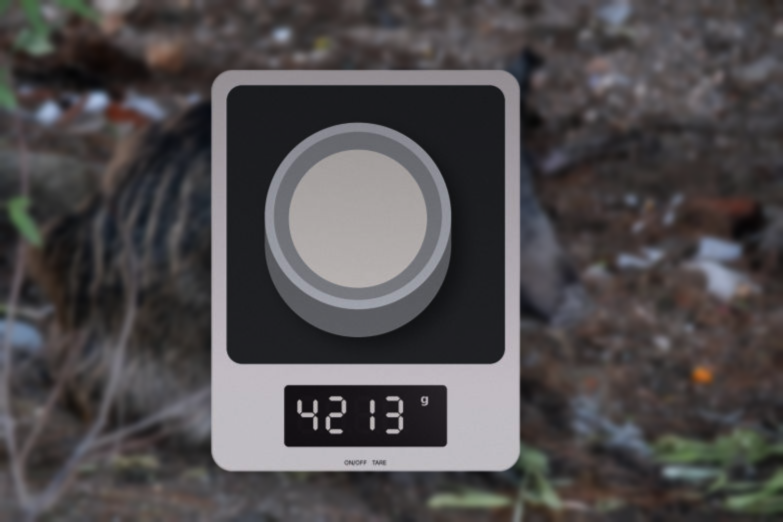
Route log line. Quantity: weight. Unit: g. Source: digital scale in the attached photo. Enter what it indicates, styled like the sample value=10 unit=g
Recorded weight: value=4213 unit=g
